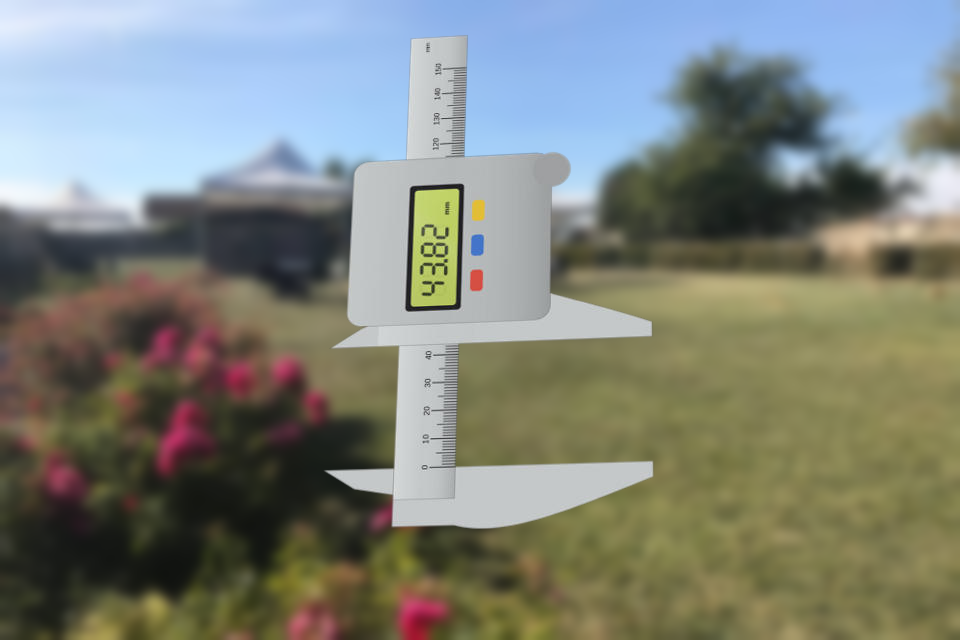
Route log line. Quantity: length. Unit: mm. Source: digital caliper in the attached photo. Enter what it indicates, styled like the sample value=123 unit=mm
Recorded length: value=43.82 unit=mm
